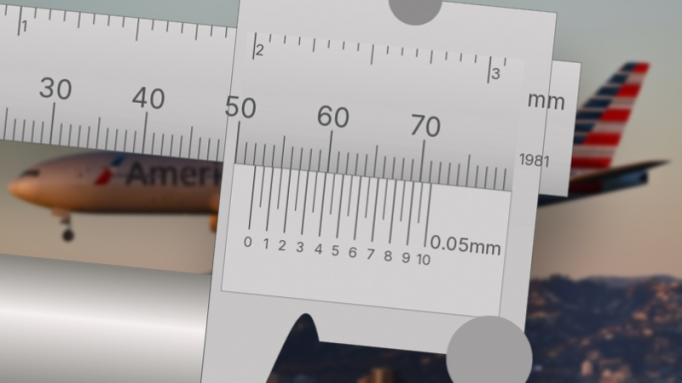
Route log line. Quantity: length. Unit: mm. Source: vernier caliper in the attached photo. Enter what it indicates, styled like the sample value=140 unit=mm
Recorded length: value=52.2 unit=mm
